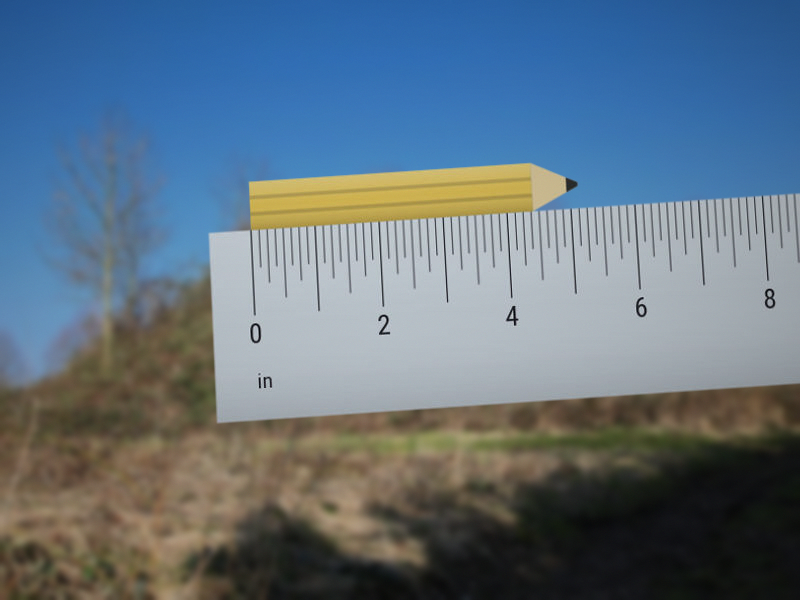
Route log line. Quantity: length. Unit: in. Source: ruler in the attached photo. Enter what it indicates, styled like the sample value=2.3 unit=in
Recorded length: value=5.125 unit=in
